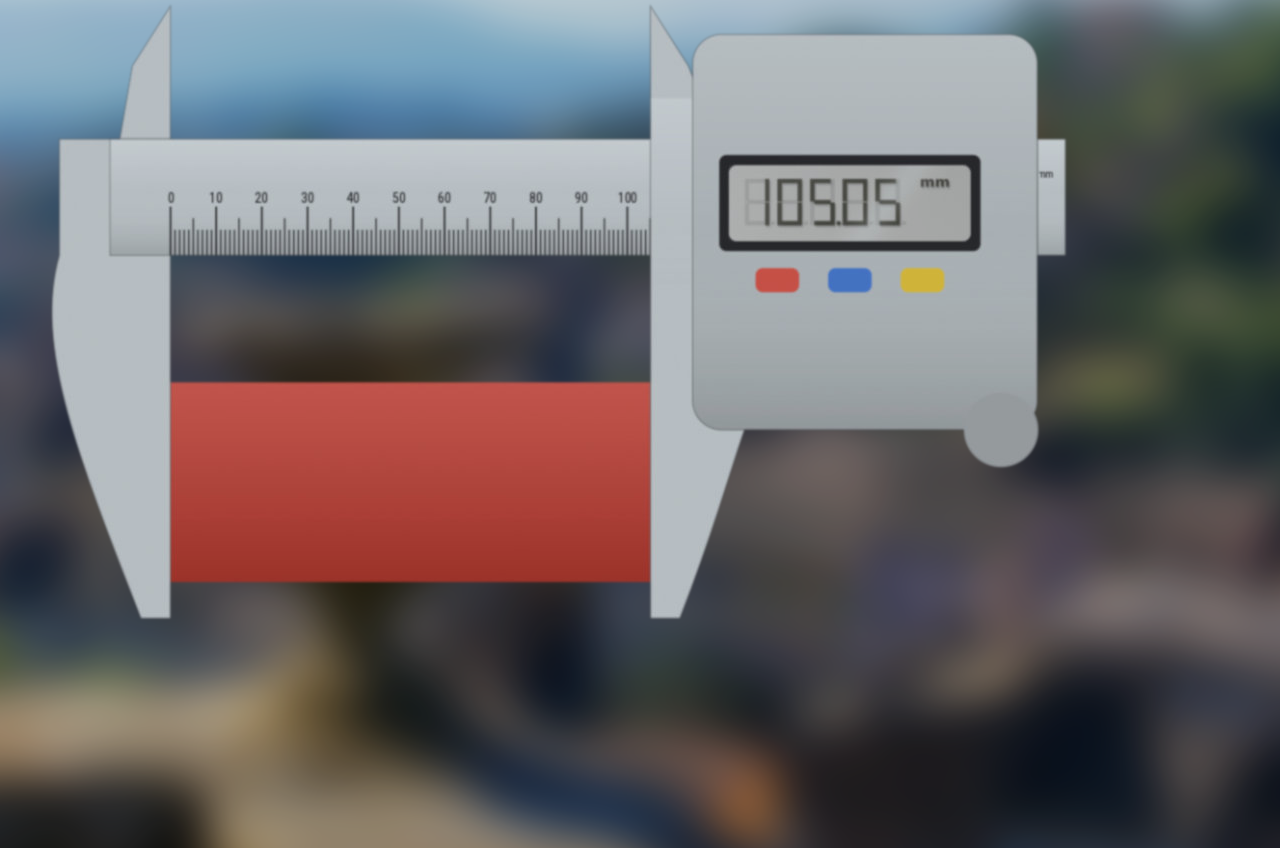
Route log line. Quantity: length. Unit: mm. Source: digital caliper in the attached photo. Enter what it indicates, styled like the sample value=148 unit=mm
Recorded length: value=105.05 unit=mm
